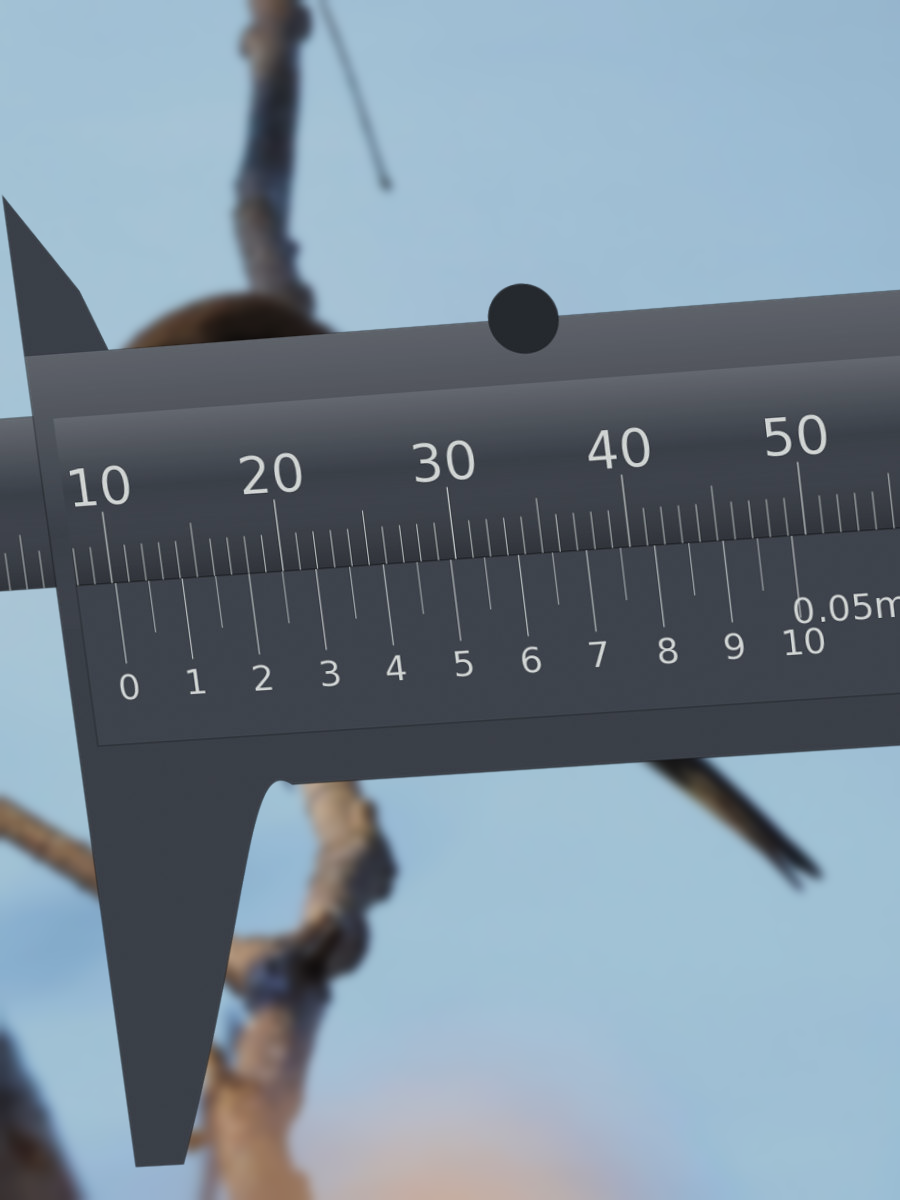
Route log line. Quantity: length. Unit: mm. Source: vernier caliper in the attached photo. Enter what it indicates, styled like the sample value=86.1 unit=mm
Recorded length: value=10.2 unit=mm
